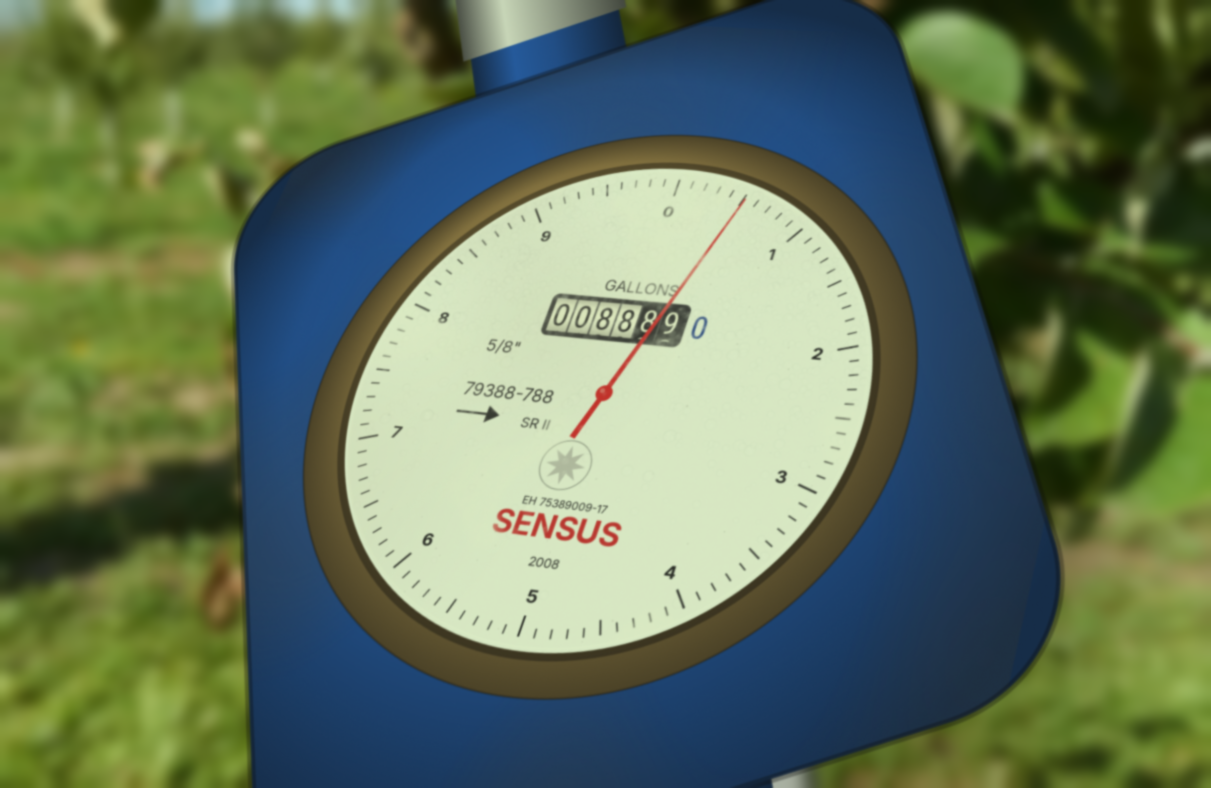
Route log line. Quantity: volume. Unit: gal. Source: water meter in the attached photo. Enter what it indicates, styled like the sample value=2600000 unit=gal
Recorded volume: value=88890.5 unit=gal
